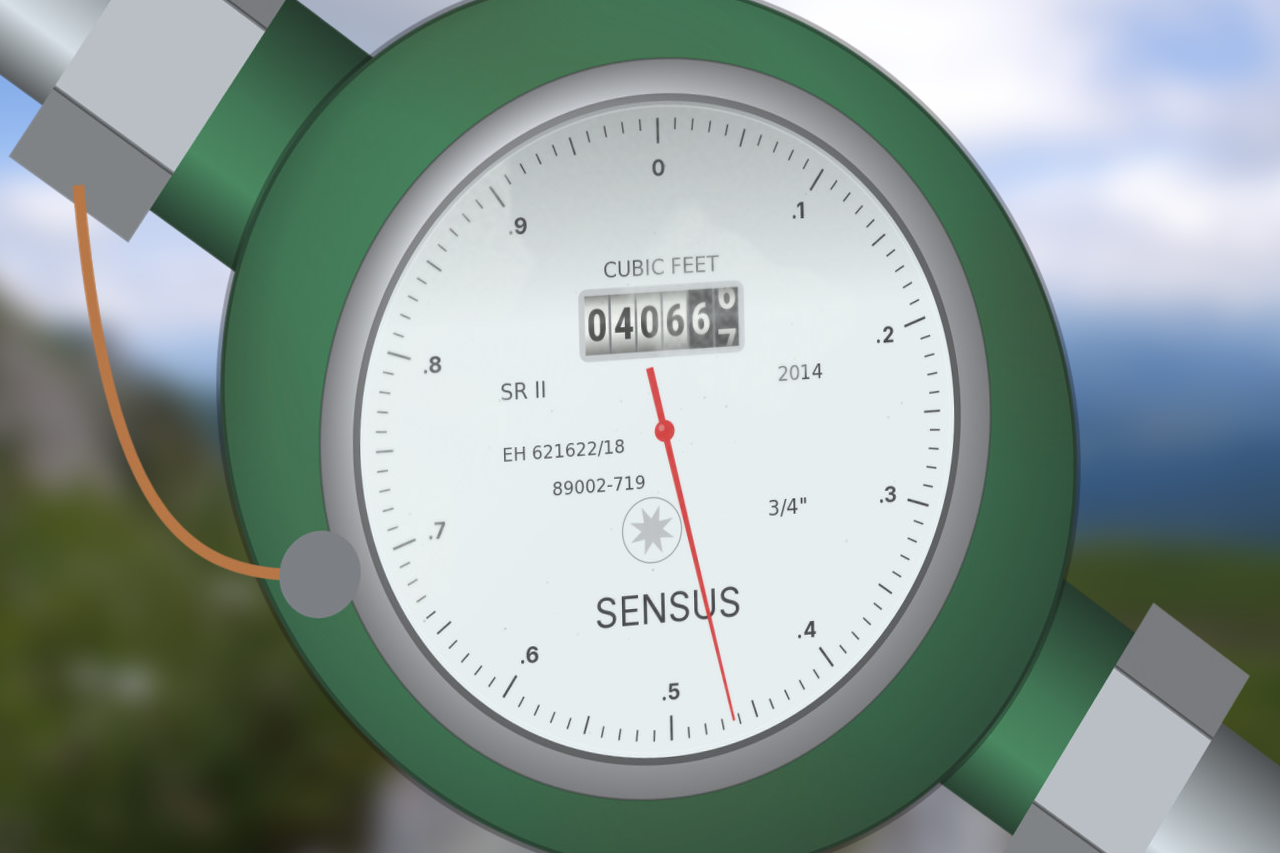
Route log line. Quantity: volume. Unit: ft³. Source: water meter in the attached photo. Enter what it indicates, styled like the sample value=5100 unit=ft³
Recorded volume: value=40666.46 unit=ft³
